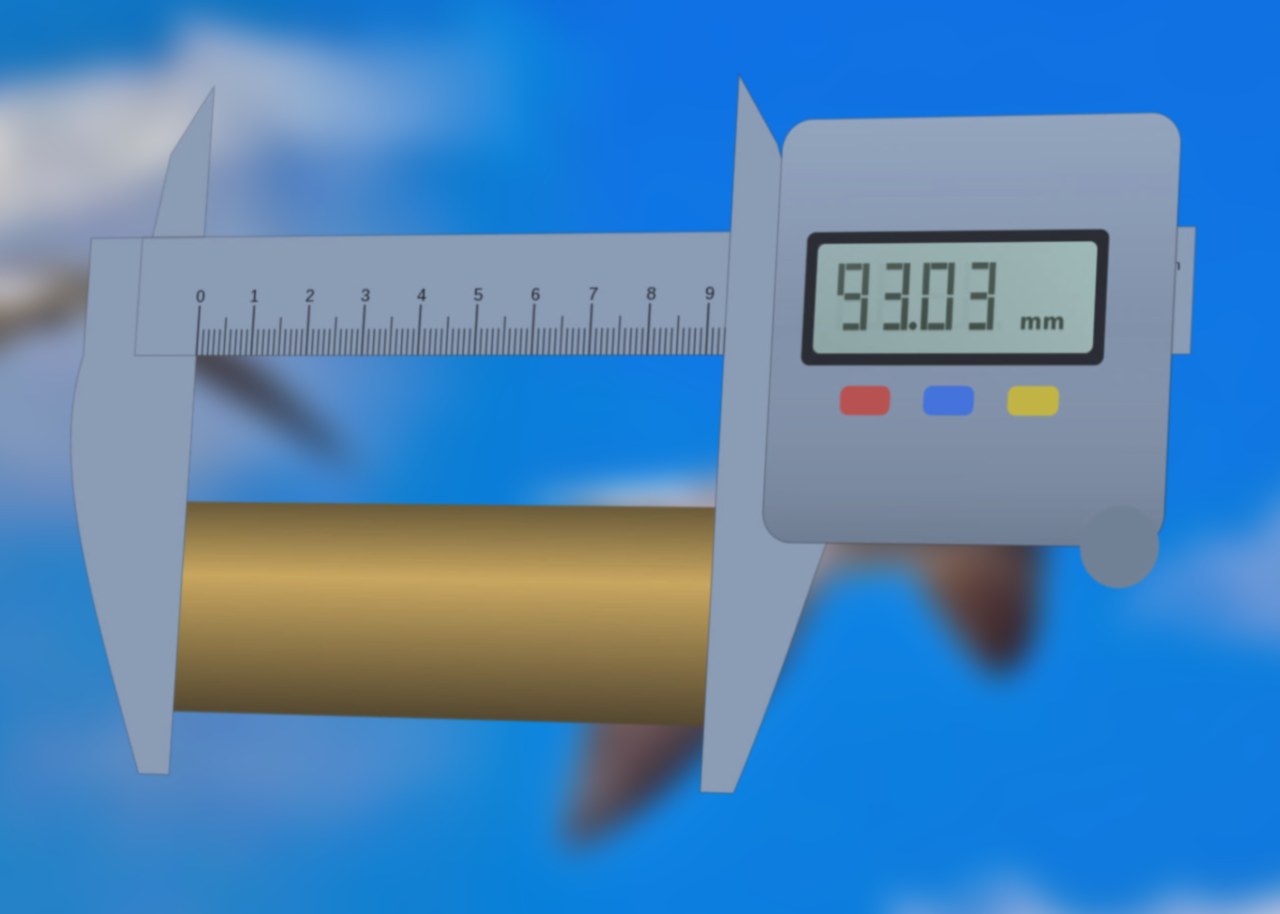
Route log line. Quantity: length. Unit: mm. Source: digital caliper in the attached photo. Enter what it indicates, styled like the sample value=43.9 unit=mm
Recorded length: value=93.03 unit=mm
